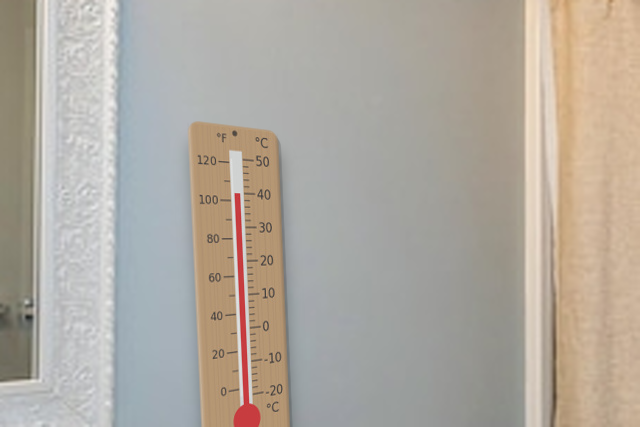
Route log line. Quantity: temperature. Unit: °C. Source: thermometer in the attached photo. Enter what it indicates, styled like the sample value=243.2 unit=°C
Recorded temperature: value=40 unit=°C
